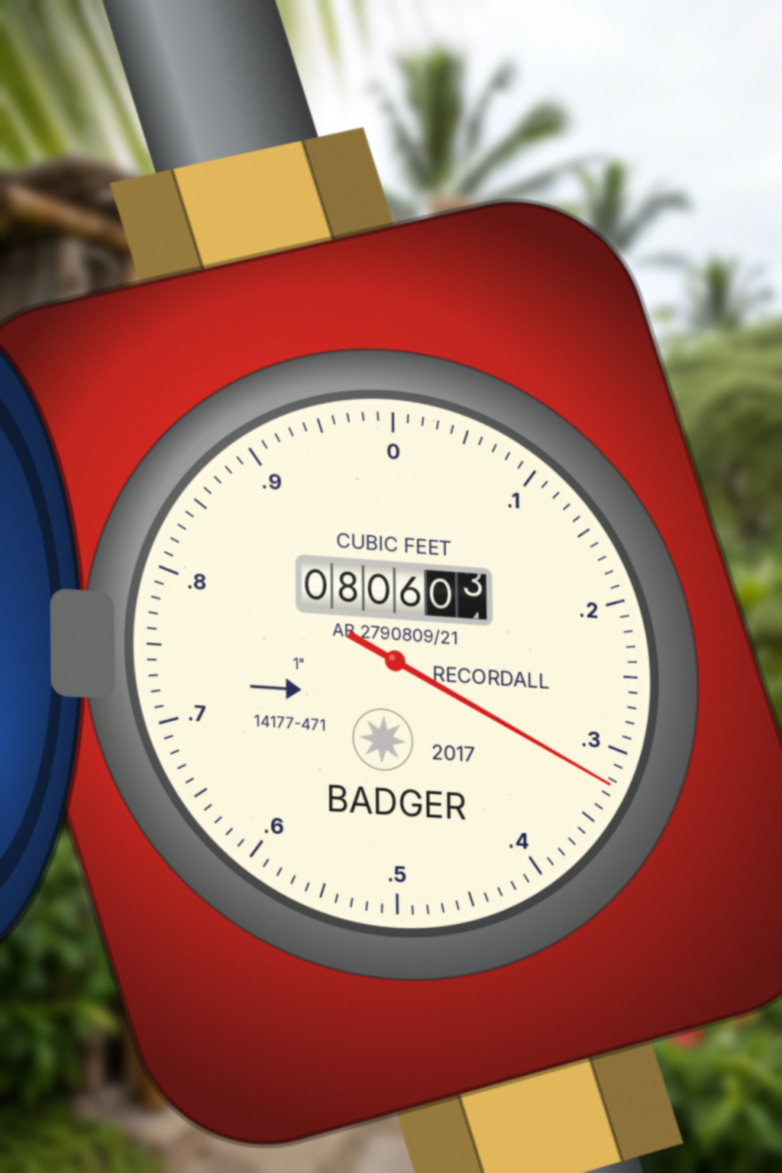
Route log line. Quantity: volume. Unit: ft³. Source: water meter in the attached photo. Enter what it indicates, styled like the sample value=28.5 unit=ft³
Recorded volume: value=80603.32 unit=ft³
